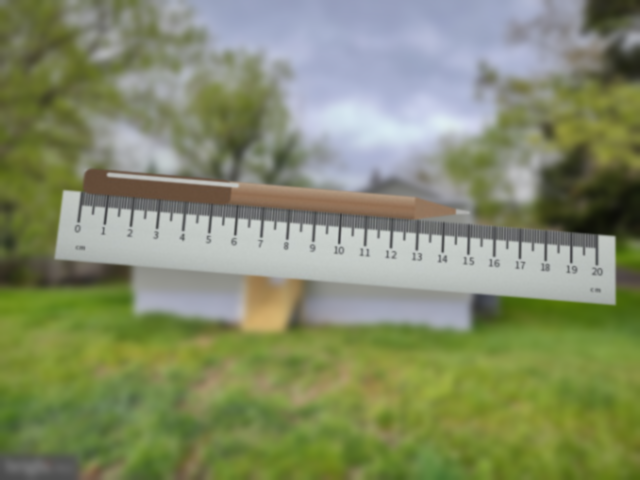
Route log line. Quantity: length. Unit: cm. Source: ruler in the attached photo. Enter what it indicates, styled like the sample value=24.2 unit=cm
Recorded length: value=15 unit=cm
